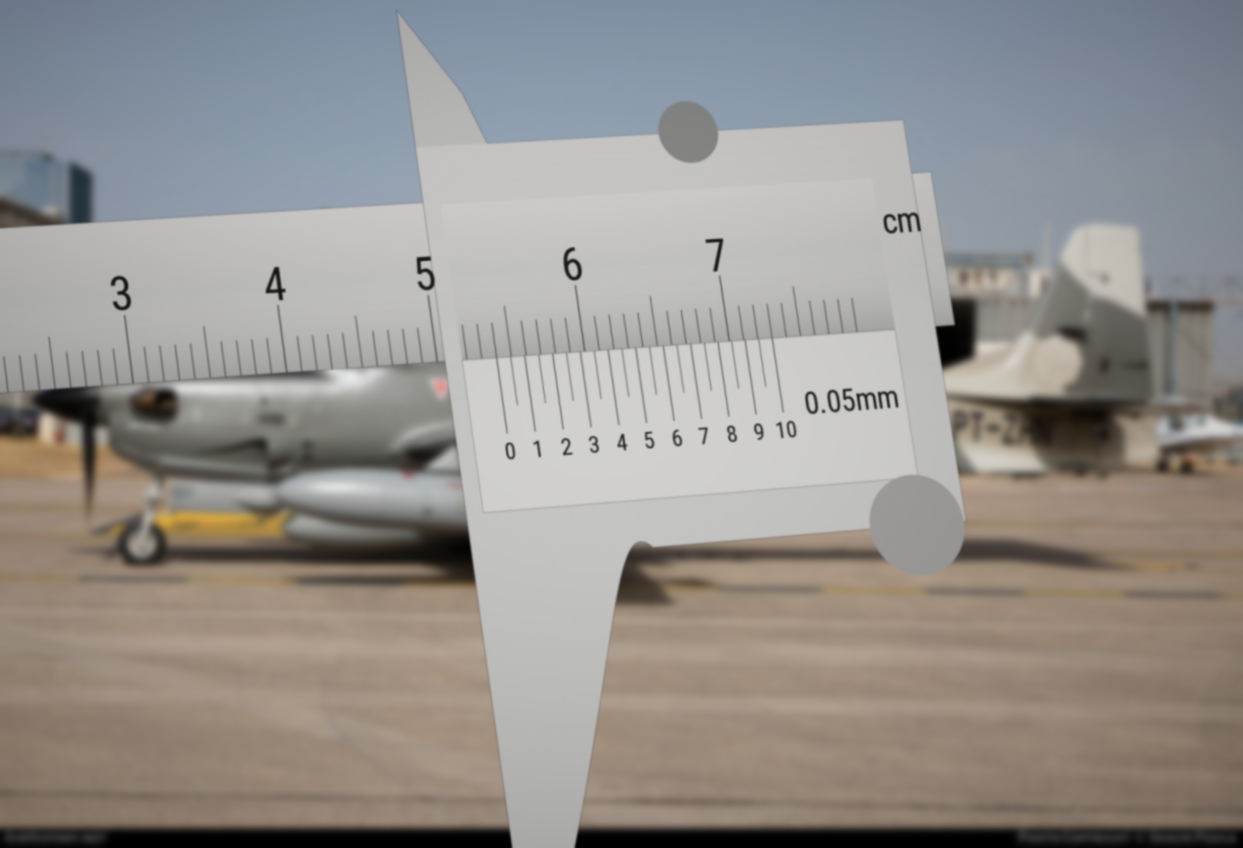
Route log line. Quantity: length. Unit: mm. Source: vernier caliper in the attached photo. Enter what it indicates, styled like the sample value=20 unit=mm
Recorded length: value=54.0 unit=mm
